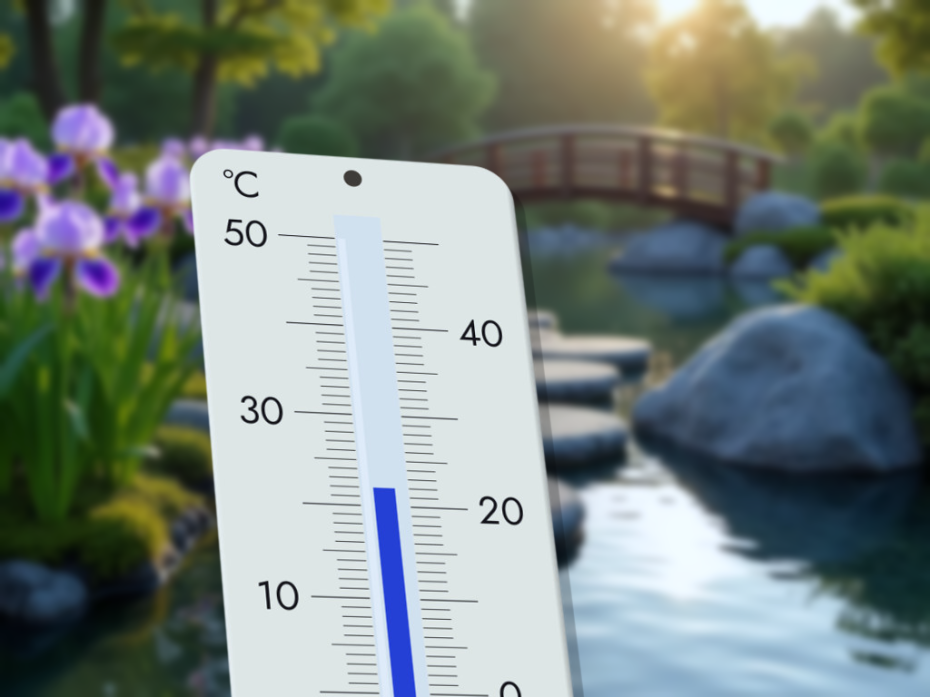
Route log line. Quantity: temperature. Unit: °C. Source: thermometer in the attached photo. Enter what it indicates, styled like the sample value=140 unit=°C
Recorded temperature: value=22 unit=°C
